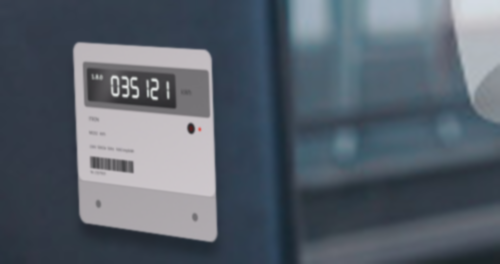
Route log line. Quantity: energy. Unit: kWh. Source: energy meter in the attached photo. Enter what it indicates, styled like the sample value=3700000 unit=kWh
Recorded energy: value=35121 unit=kWh
